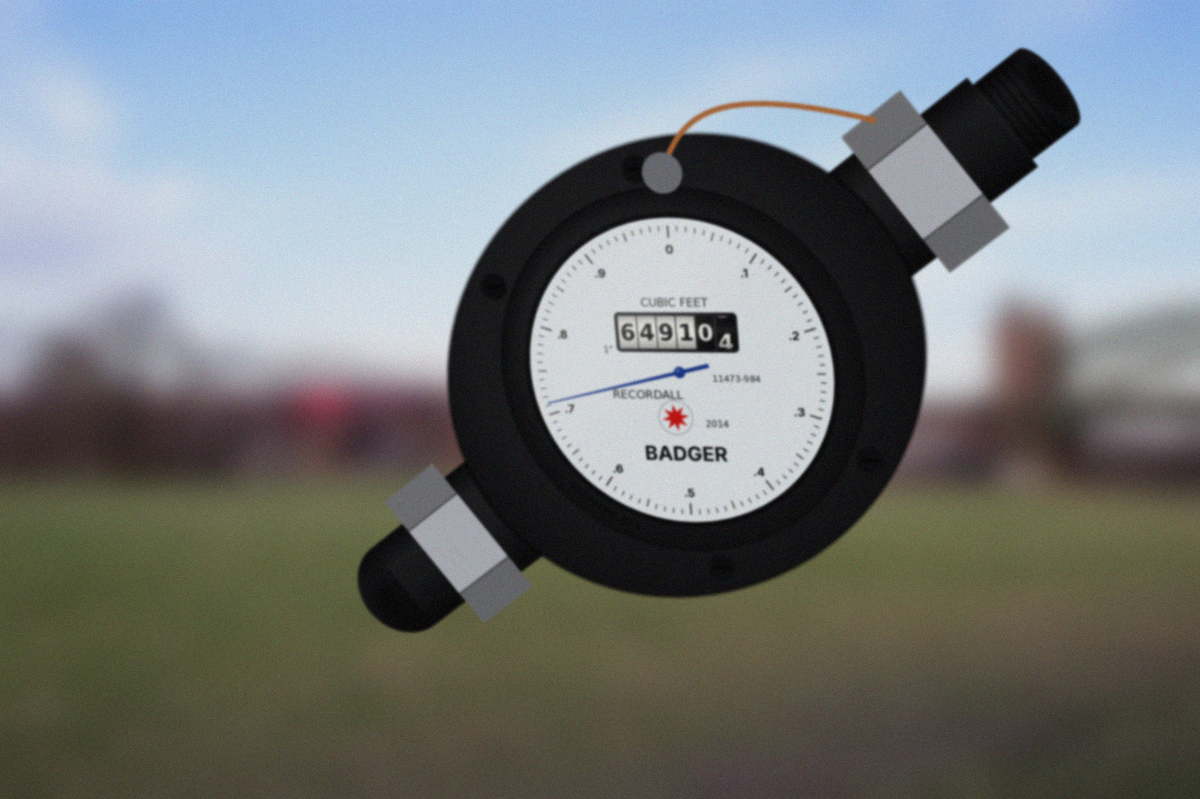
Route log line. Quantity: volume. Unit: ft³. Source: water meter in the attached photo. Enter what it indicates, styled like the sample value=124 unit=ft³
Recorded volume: value=649103.71 unit=ft³
